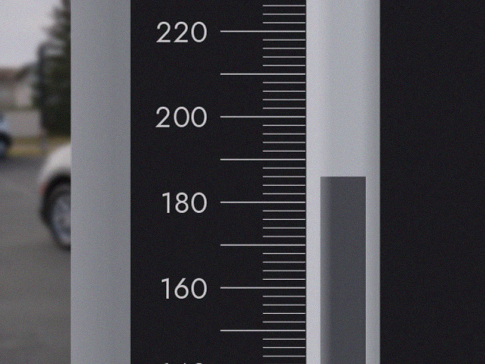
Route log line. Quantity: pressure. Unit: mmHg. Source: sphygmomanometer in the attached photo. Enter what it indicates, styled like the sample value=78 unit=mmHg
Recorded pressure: value=186 unit=mmHg
